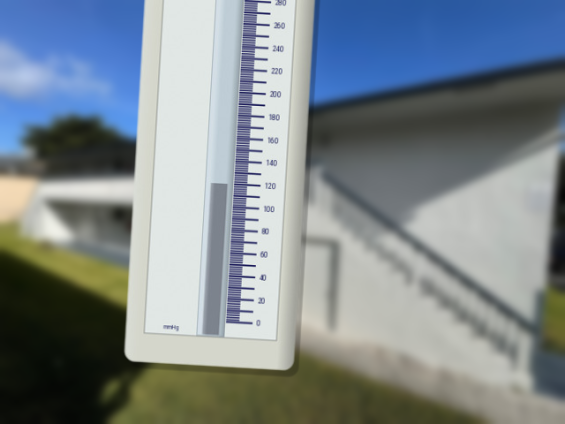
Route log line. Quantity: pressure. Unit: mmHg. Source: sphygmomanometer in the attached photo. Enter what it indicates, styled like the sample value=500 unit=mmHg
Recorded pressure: value=120 unit=mmHg
